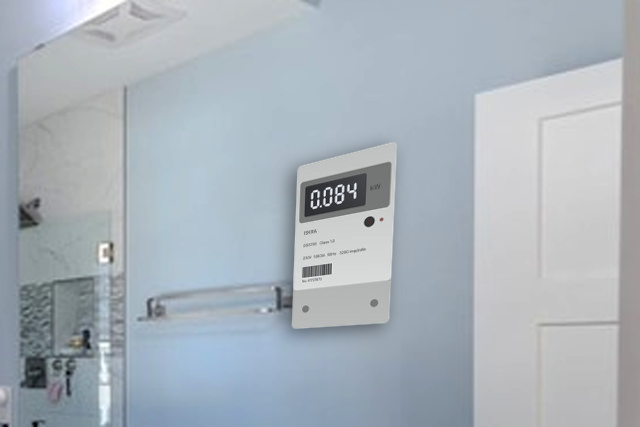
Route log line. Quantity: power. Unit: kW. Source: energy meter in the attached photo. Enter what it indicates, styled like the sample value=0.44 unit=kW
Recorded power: value=0.084 unit=kW
